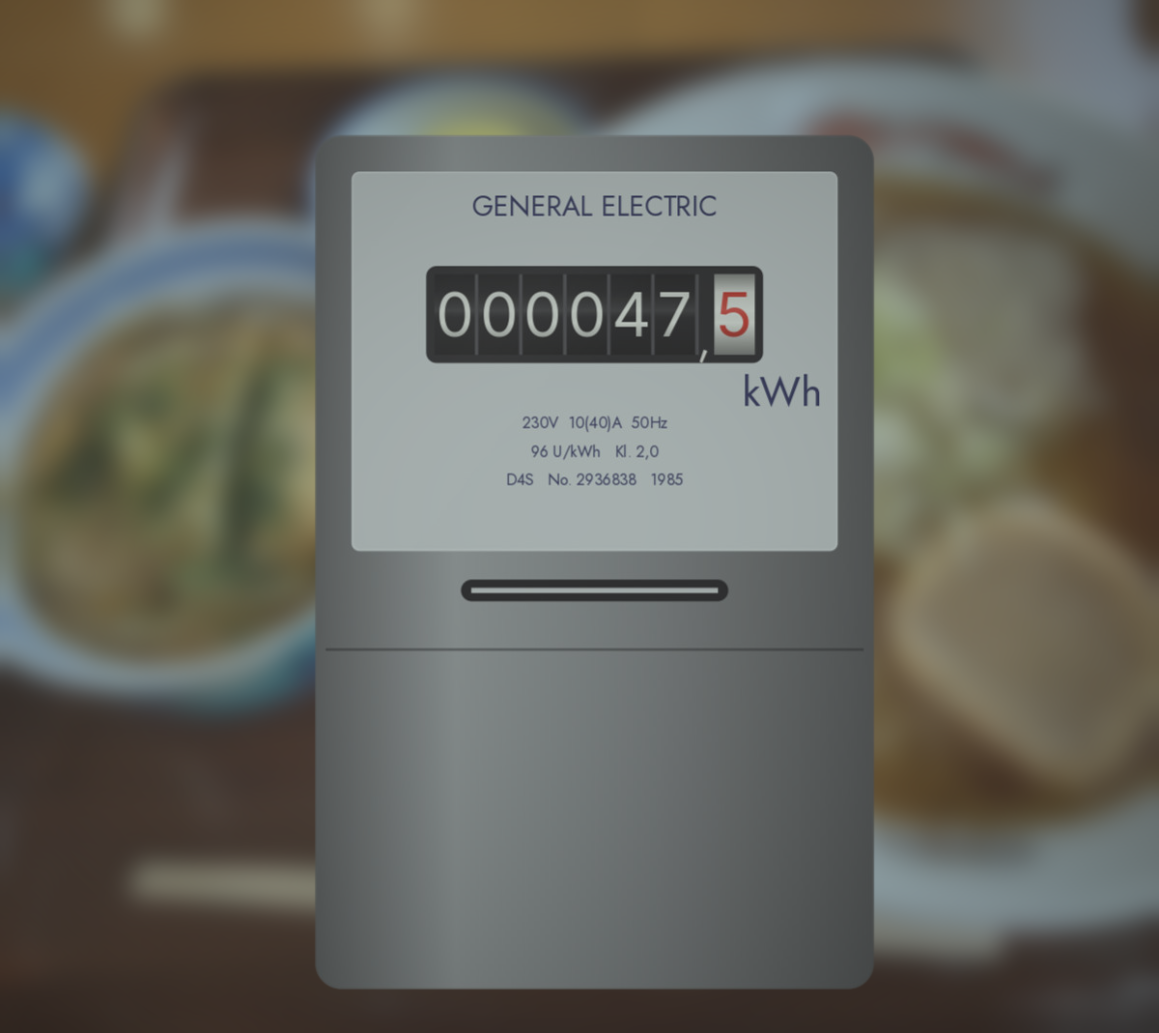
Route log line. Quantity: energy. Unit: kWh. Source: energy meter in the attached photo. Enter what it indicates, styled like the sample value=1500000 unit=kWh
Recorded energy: value=47.5 unit=kWh
